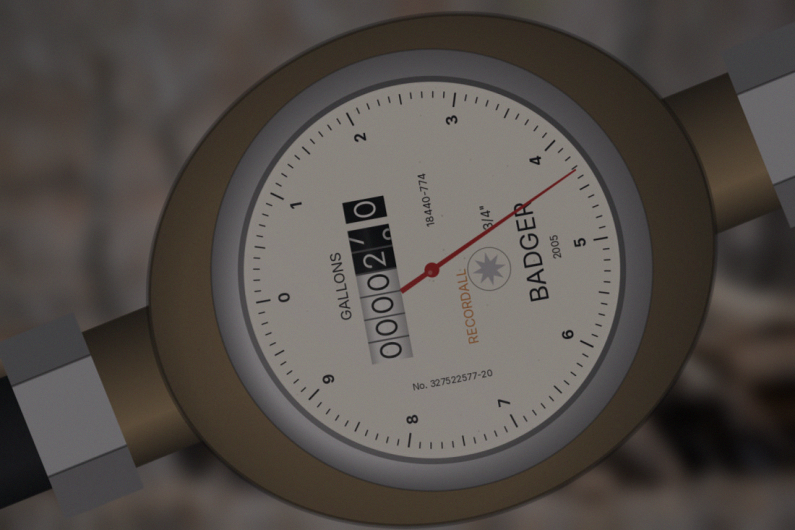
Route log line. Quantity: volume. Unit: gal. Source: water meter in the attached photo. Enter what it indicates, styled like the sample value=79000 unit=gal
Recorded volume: value=274.3 unit=gal
